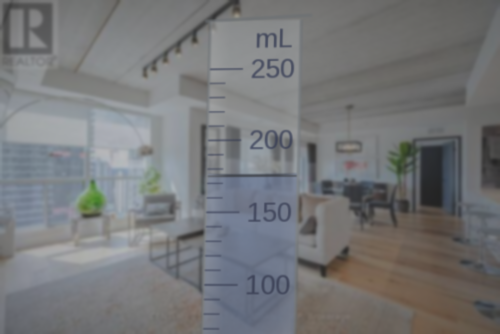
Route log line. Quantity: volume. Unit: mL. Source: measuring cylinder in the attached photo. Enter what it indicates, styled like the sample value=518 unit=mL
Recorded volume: value=175 unit=mL
